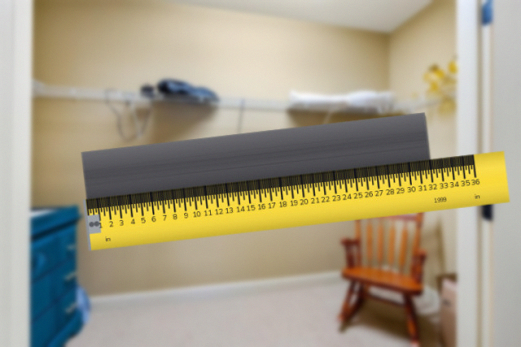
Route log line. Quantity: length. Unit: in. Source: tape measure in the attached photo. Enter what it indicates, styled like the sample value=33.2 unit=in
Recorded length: value=32 unit=in
